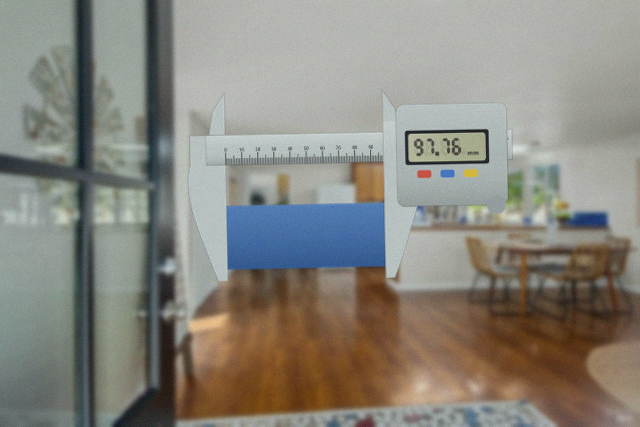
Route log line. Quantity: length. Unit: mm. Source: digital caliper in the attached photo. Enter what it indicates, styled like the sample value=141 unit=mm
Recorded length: value=97.76 unit=mm
